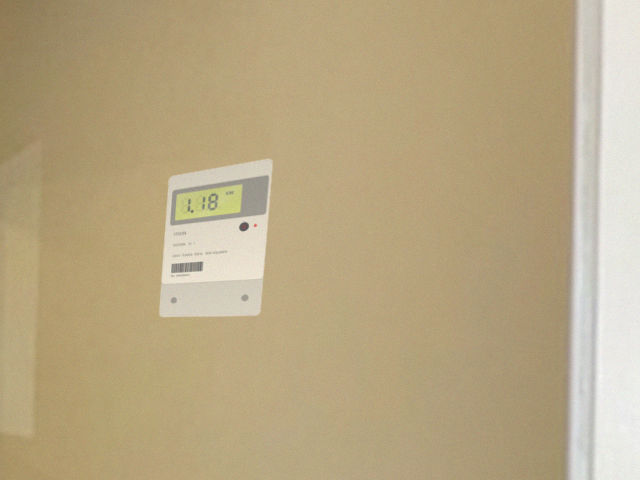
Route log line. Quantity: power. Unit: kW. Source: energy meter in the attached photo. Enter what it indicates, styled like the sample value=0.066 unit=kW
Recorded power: value=1.18 unit=kW
